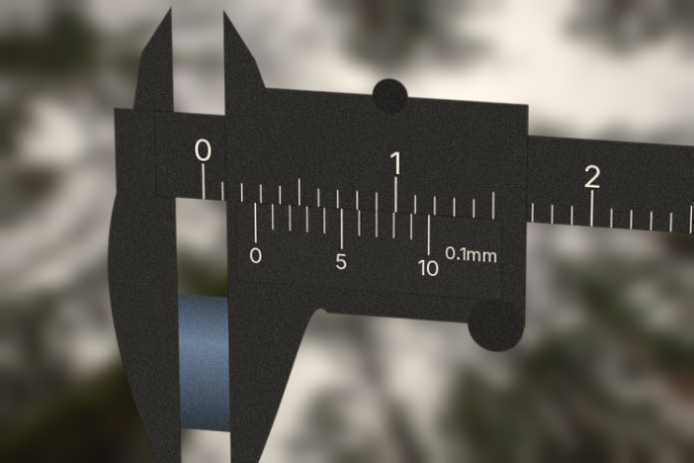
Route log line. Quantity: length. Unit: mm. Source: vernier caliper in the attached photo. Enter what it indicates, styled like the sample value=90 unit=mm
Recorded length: value=2.7 unit=mm
